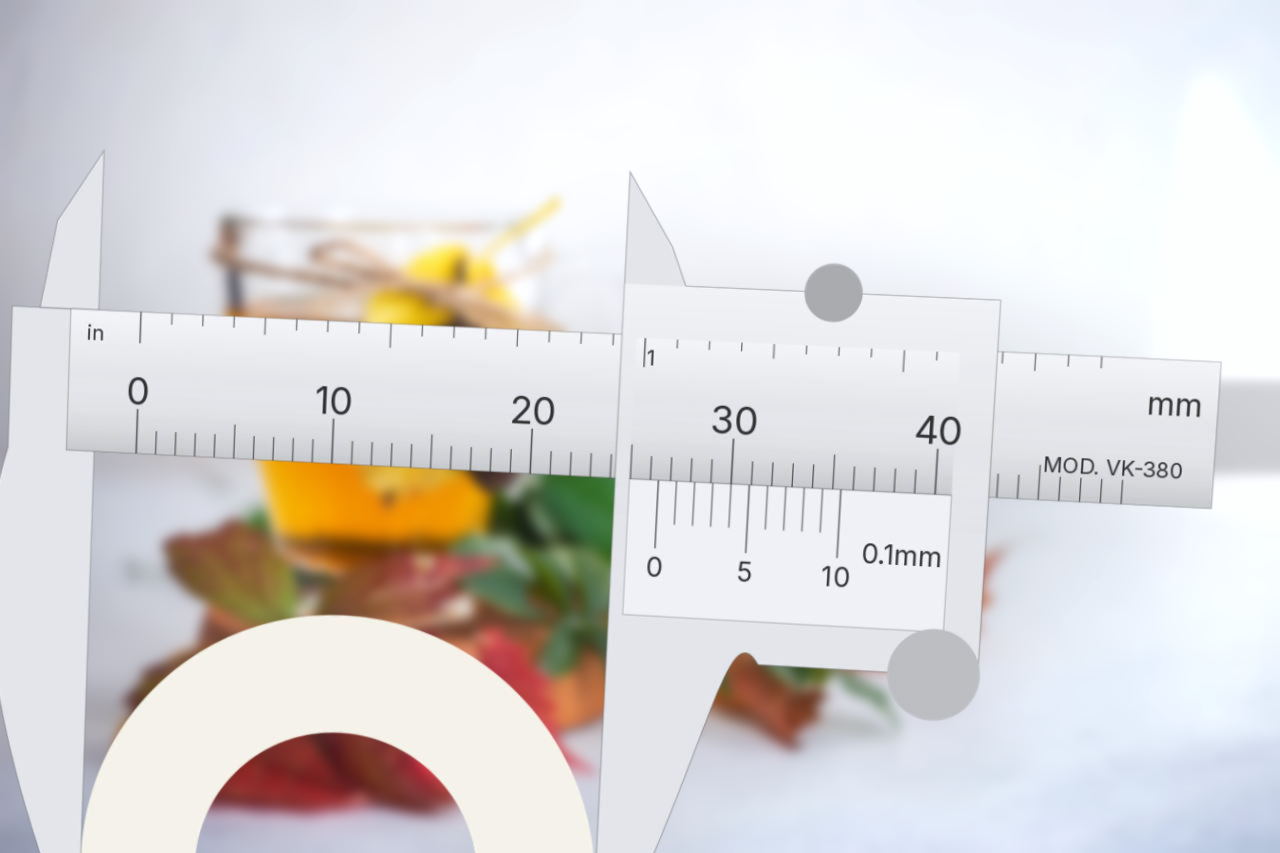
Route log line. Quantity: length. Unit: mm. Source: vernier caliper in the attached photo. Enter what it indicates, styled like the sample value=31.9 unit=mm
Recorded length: value=26.4 unit=mm
